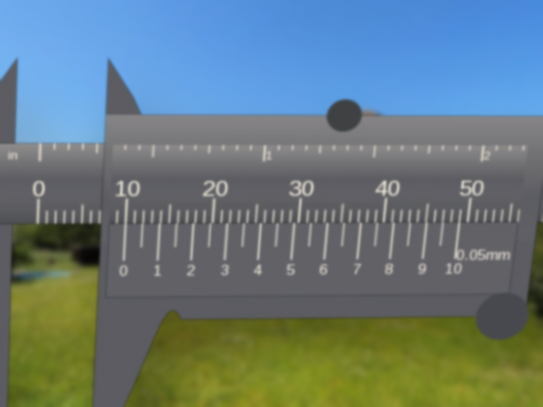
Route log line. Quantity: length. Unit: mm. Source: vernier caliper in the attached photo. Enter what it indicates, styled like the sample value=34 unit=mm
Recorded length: value=10.0 unit=mm
